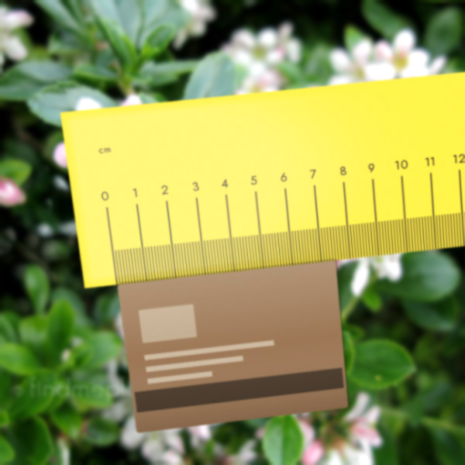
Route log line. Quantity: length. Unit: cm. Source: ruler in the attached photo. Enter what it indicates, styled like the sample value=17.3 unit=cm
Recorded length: value=7.5 unit=cm
